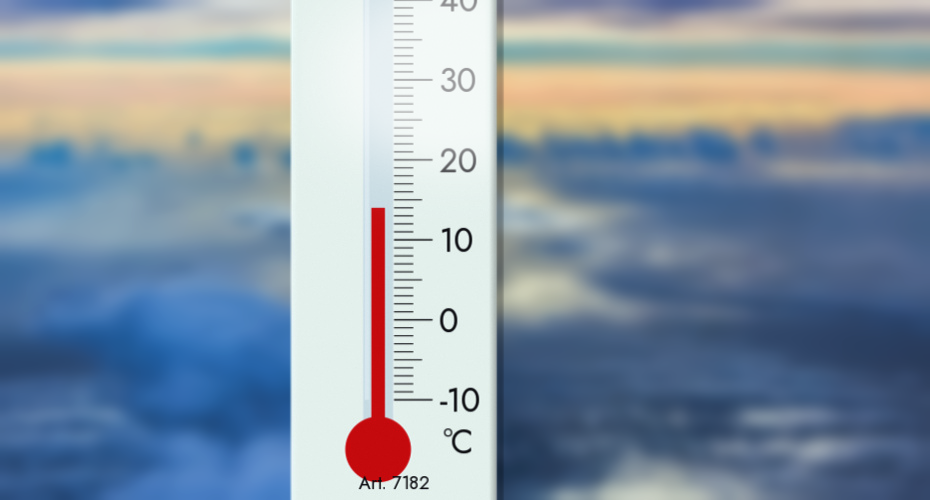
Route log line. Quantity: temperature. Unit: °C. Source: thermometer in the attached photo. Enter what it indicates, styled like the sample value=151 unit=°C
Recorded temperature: value=14 unit=°C
